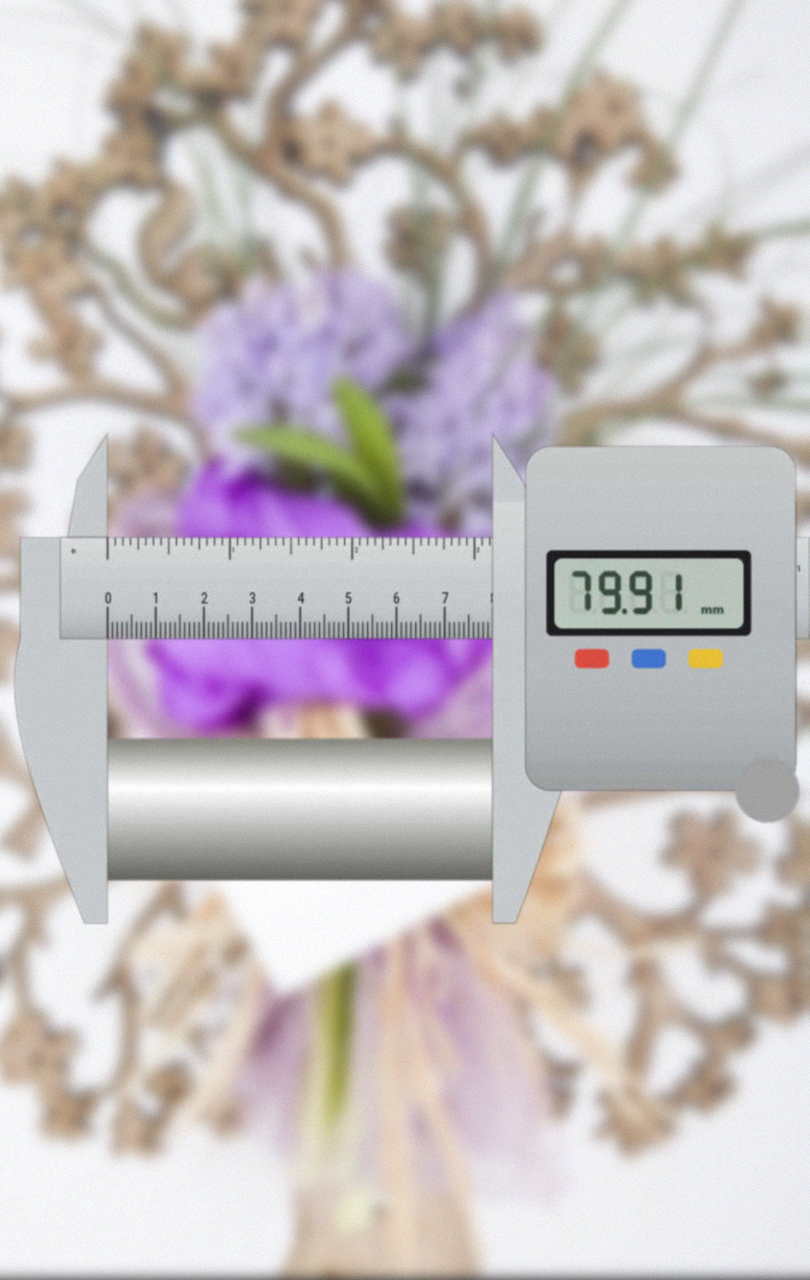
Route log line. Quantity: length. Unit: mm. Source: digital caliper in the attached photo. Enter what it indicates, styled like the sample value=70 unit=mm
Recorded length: value=79.91 unit=mm
